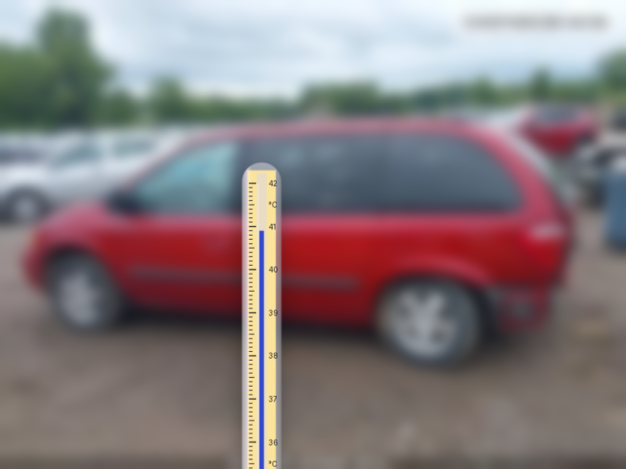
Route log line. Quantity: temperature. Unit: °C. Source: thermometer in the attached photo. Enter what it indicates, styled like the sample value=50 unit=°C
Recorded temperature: value=40.9 unit=°C
